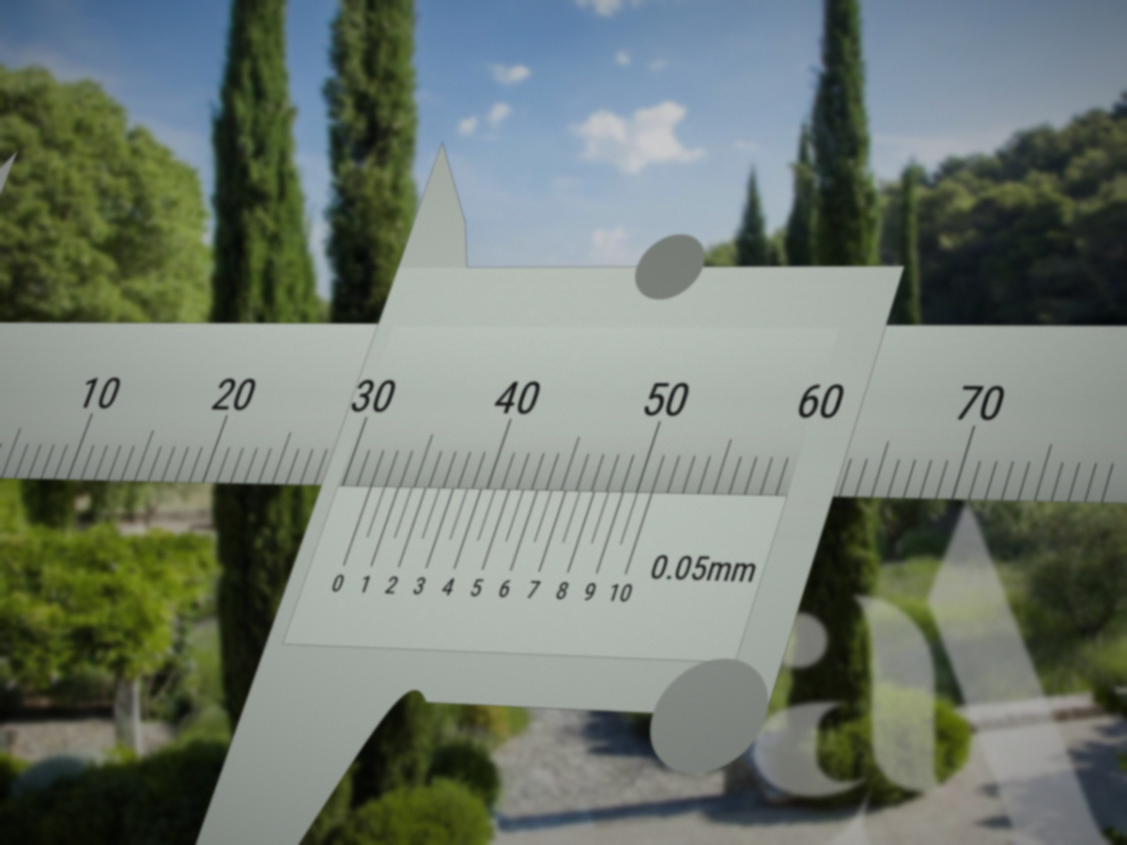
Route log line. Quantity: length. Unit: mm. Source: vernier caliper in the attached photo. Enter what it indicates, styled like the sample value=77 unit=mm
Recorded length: value=32.0 unit=mm
